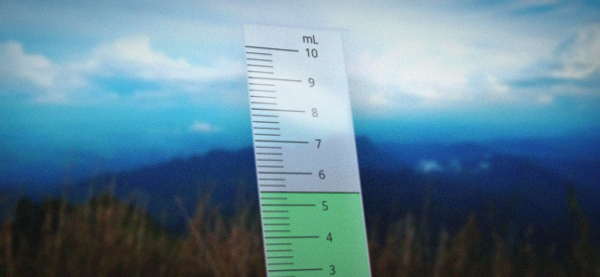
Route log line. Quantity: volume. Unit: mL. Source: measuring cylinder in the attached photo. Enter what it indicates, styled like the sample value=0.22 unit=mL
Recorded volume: value=5.4 unit=mL
